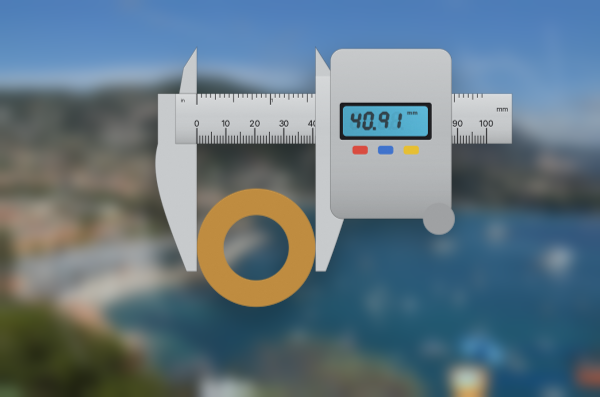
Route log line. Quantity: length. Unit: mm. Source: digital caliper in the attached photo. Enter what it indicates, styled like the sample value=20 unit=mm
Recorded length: value=40.91 unit=mm
